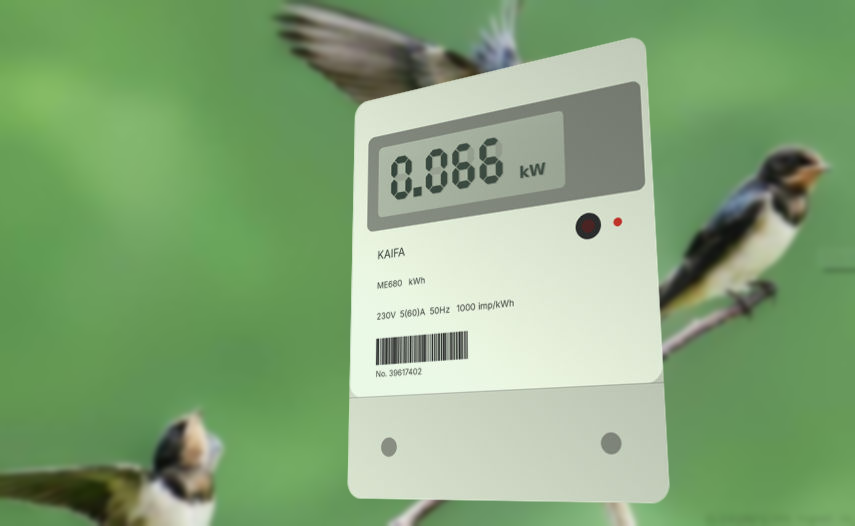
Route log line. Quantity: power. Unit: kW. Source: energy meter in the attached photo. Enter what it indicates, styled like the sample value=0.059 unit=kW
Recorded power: value=0.066 unit=kW
